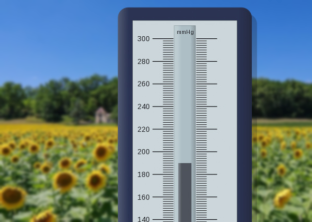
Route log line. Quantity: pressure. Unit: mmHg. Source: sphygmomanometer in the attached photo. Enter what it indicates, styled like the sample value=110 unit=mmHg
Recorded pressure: value=190 unit=mmHg
